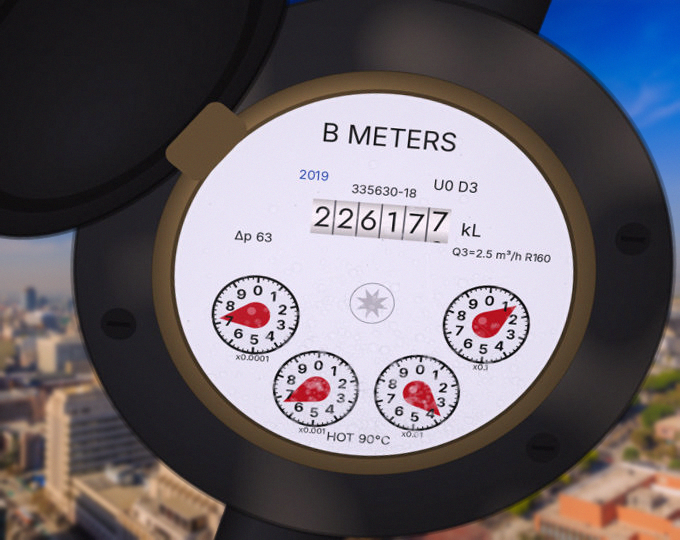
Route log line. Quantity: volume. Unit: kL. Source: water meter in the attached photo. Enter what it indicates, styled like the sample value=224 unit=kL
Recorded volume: value=226177.1367 unit=kL
